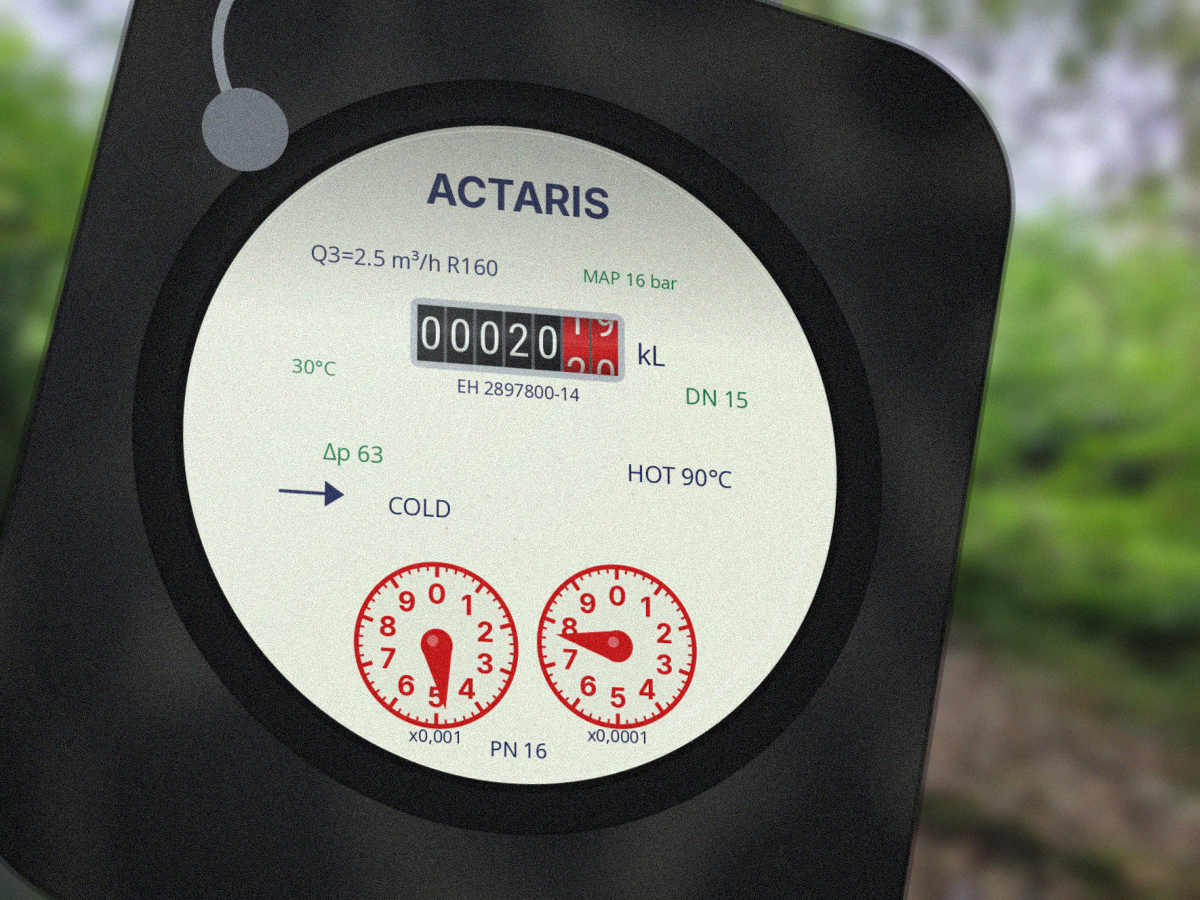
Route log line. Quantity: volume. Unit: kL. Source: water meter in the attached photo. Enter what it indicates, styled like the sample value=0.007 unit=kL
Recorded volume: value=20.1947 unit=kL
